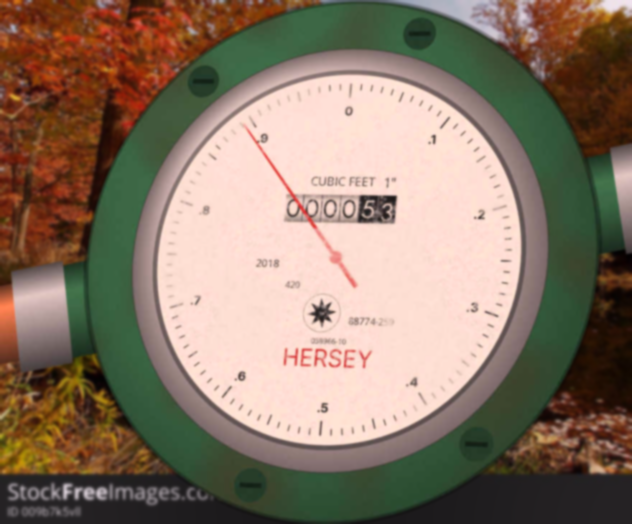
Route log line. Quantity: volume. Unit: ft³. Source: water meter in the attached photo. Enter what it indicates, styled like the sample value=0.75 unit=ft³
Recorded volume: value=52.89 unit=ft³
